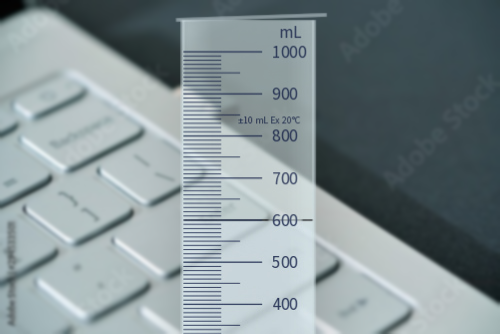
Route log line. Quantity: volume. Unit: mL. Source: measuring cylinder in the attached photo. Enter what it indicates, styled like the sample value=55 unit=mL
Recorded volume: value=600 unit=mL
